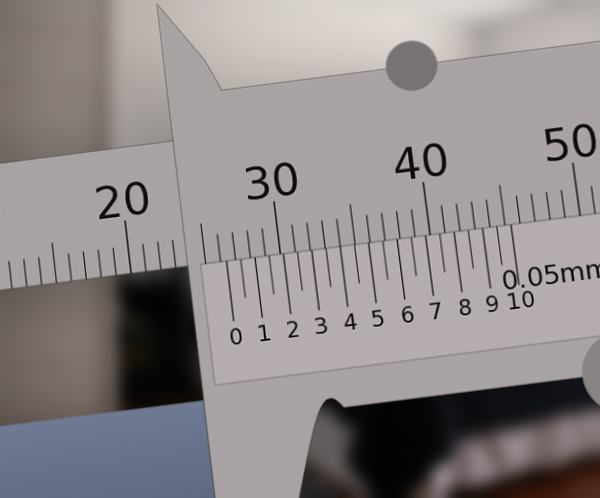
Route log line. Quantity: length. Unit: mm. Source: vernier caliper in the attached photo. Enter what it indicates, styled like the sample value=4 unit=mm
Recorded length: value=26.4 unit=mm
